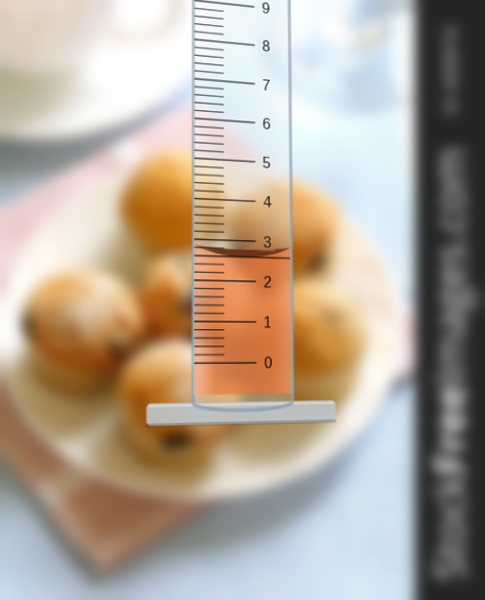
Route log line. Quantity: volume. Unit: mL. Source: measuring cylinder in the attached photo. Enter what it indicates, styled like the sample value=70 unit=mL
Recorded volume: value=2.6 unit=mL
